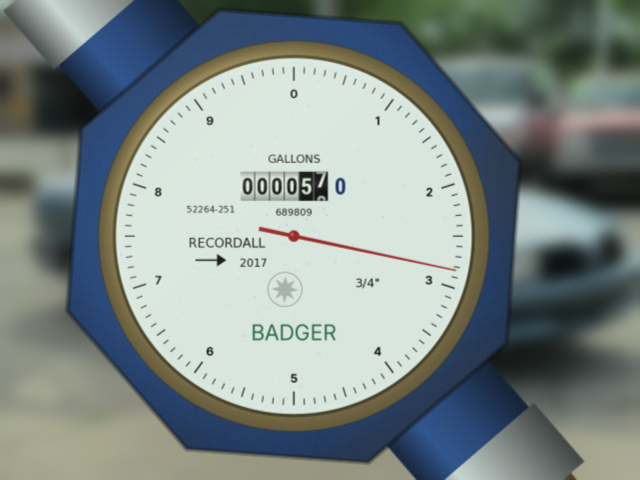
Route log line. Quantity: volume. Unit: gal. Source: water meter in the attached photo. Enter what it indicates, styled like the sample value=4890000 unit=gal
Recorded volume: value=572.8 unit=gal
